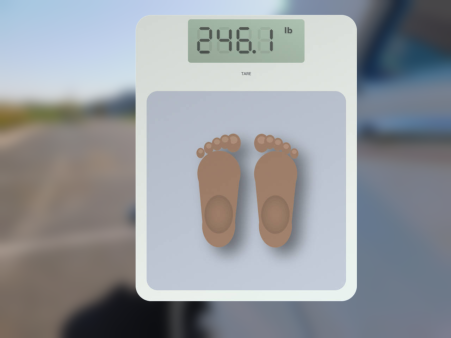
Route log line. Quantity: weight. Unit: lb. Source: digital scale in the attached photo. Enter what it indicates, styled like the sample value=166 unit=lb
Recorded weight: value=246.1 unit=lb
